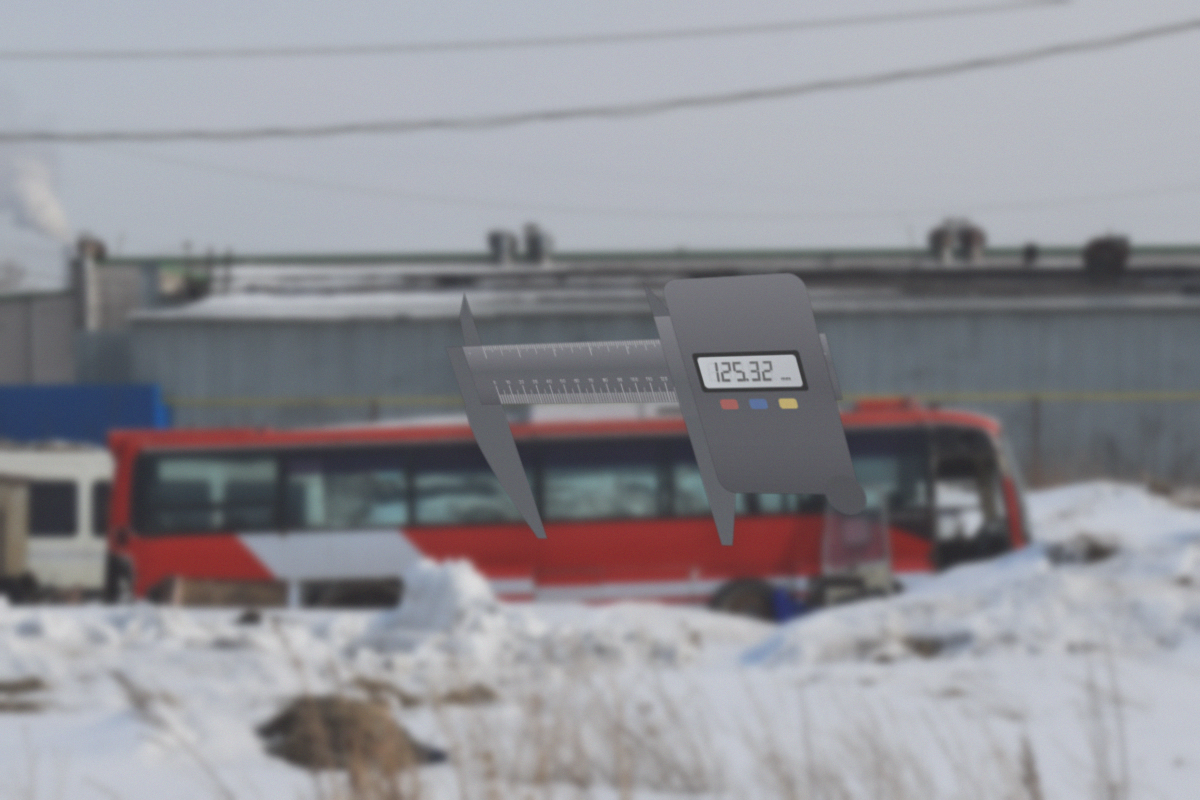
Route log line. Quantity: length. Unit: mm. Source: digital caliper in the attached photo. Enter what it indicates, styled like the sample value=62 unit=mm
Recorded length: value=125.32 unit=mm
